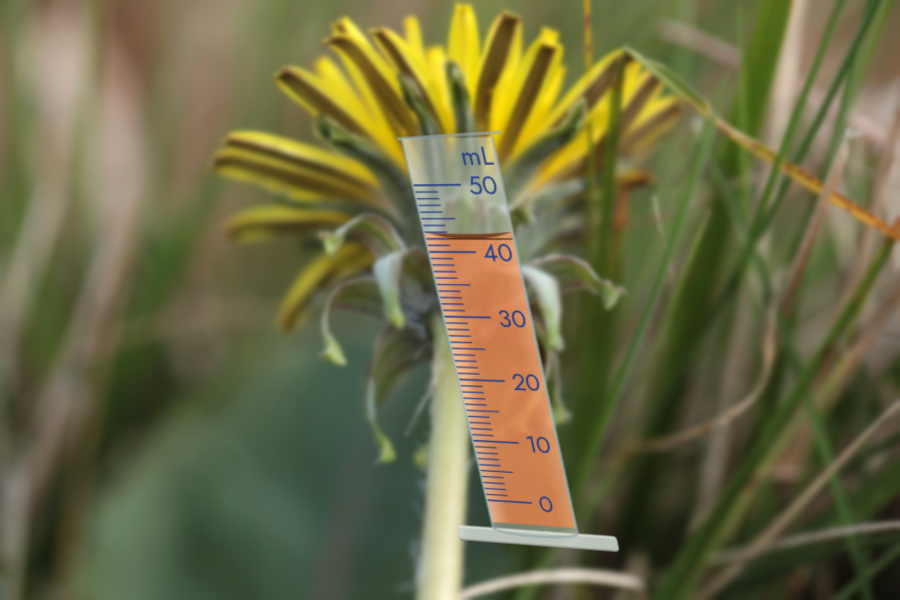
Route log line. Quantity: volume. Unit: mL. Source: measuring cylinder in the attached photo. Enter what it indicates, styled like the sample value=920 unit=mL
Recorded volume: value=42 unit=mL
